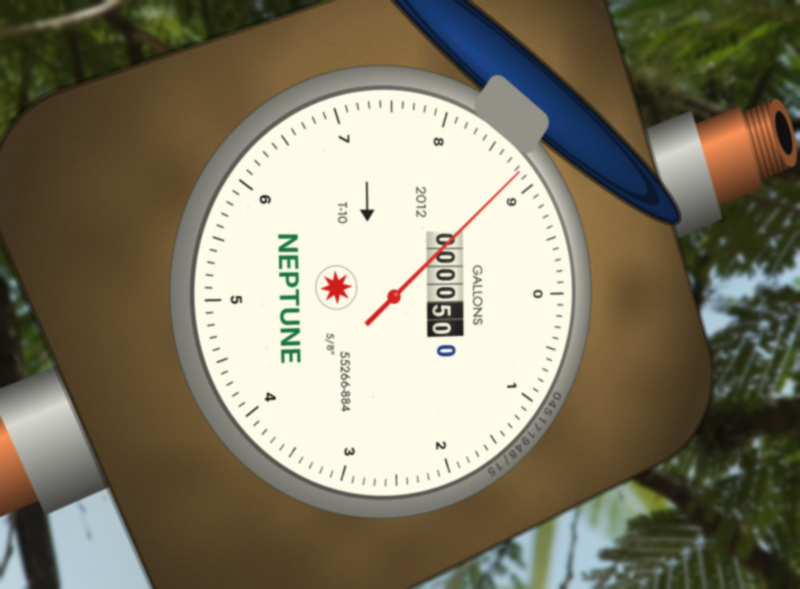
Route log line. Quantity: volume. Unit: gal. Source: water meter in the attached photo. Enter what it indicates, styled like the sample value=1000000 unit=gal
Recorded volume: value=498.8 unit=gal
